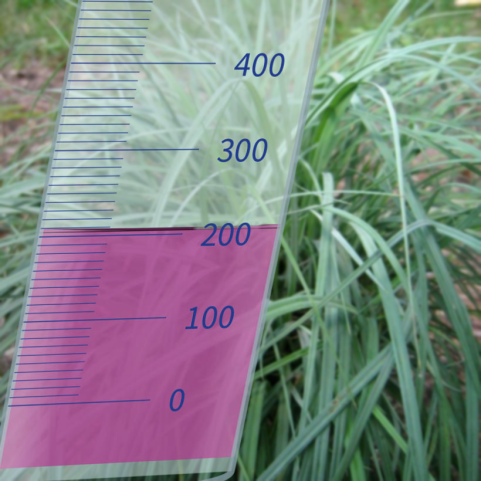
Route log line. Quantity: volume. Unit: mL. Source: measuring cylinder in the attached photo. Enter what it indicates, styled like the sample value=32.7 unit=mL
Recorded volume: value=205 unit=mL
